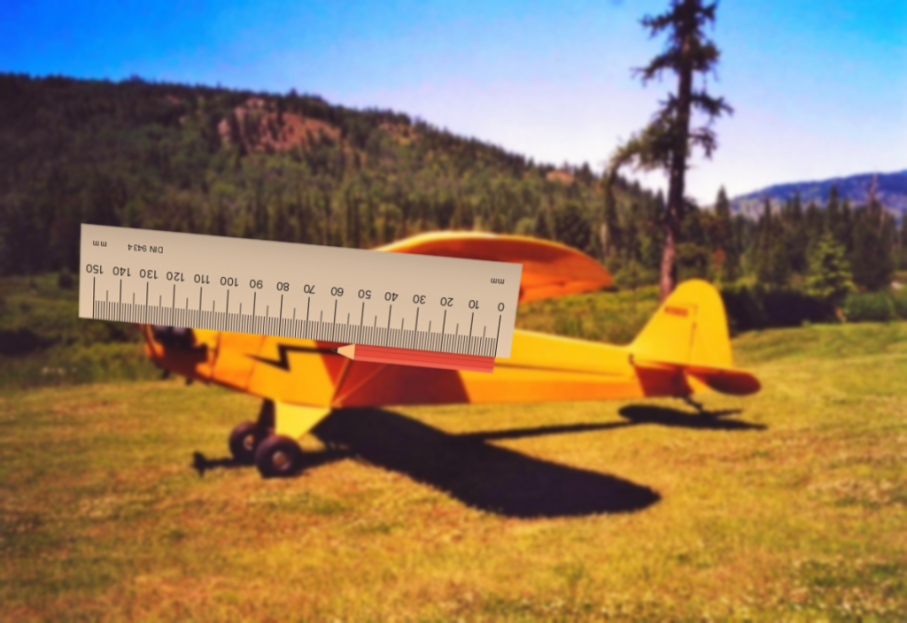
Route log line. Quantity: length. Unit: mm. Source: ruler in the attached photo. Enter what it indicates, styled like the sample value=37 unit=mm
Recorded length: value=60 unit=mm
